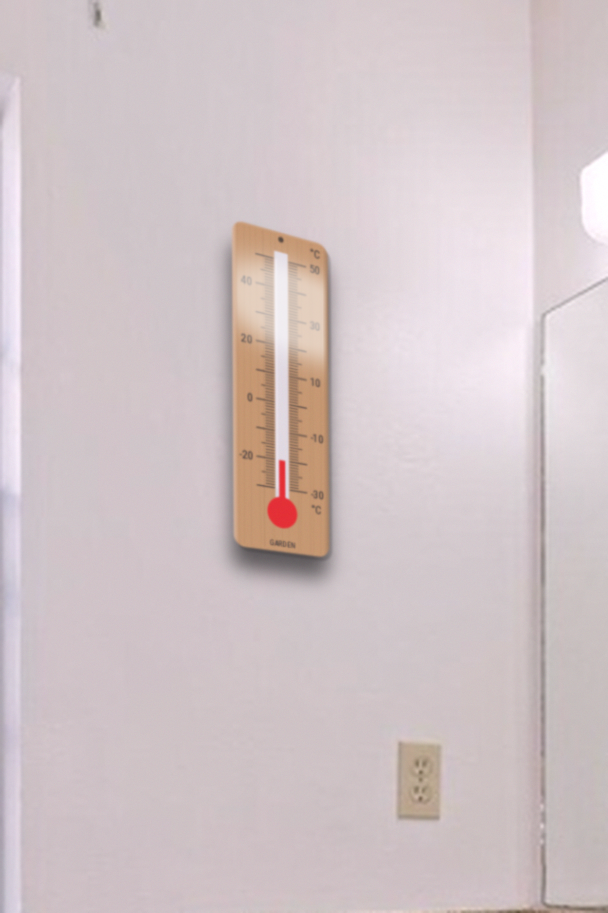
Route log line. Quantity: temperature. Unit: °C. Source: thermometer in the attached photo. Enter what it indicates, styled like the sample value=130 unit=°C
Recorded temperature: value=-20 unit=°C
